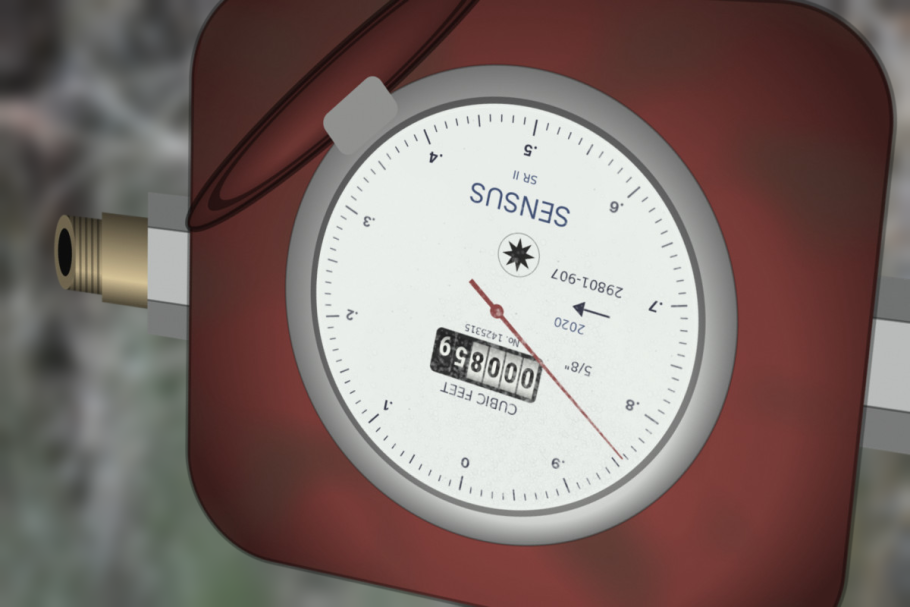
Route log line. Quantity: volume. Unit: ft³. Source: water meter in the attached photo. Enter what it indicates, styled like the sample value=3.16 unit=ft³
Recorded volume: value=858.84 unit=ft³
